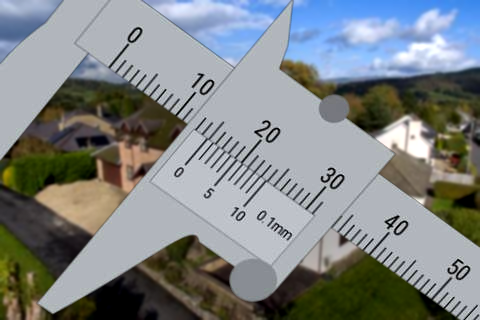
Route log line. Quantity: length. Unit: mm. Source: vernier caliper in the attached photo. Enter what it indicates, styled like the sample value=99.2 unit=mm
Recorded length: value=14.8 unit=mm
